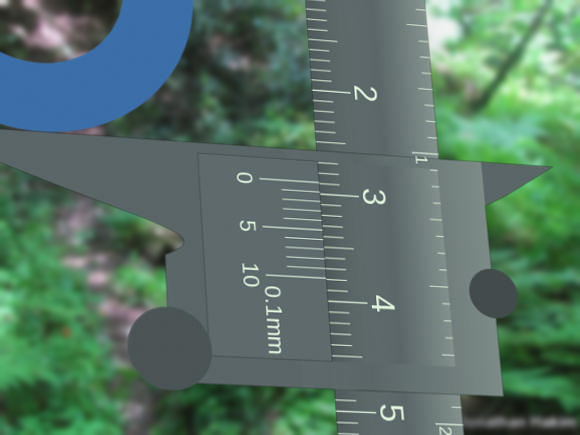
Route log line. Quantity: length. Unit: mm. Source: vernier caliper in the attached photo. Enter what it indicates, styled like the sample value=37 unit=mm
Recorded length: value=28.9 unit=mm
